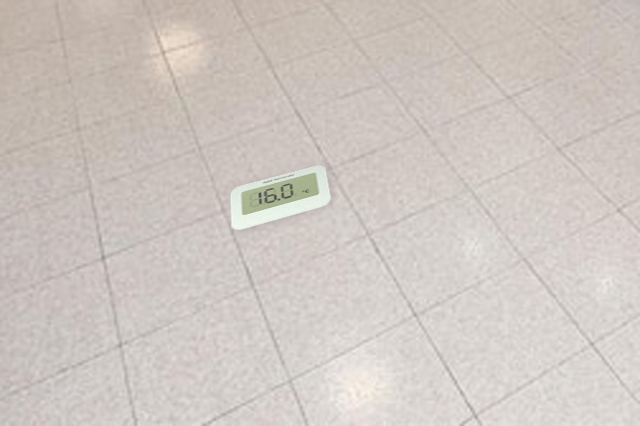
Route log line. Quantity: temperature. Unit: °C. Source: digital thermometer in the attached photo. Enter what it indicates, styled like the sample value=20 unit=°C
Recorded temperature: value=16.0 unit=°C
